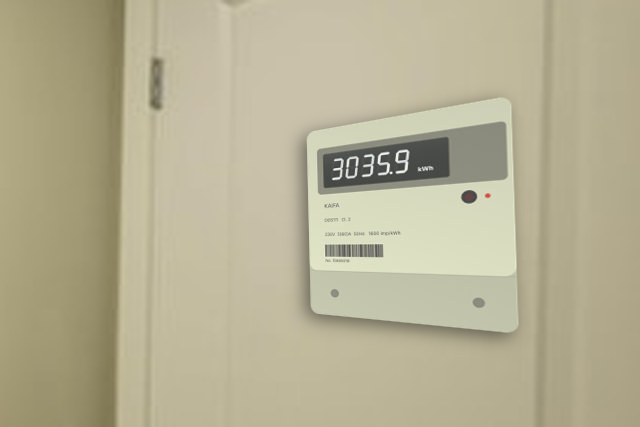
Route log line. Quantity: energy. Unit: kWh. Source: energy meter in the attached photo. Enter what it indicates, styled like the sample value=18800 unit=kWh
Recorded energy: value=3035.9 unit=kWh
